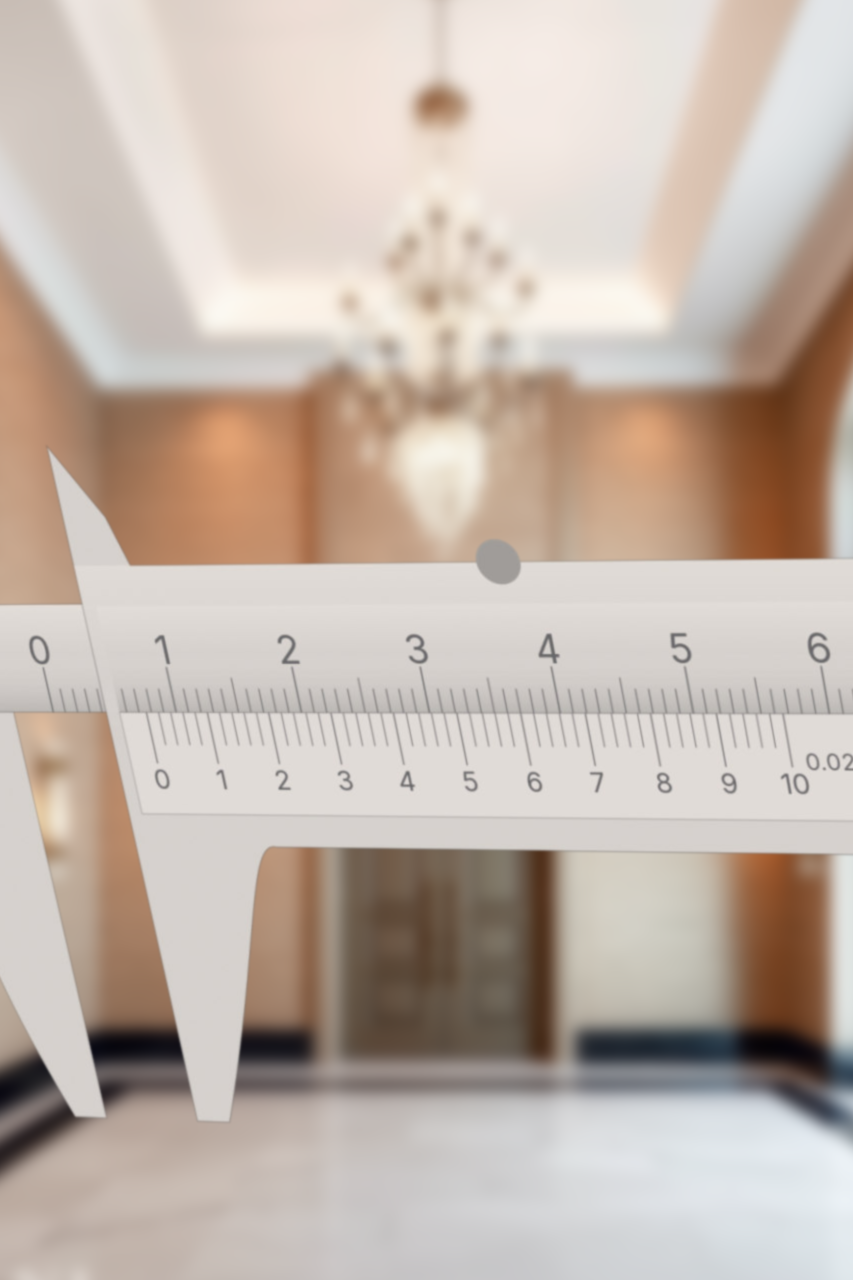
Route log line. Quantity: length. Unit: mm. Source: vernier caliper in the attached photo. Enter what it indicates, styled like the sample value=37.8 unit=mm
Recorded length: value=7.6 unit=mm
